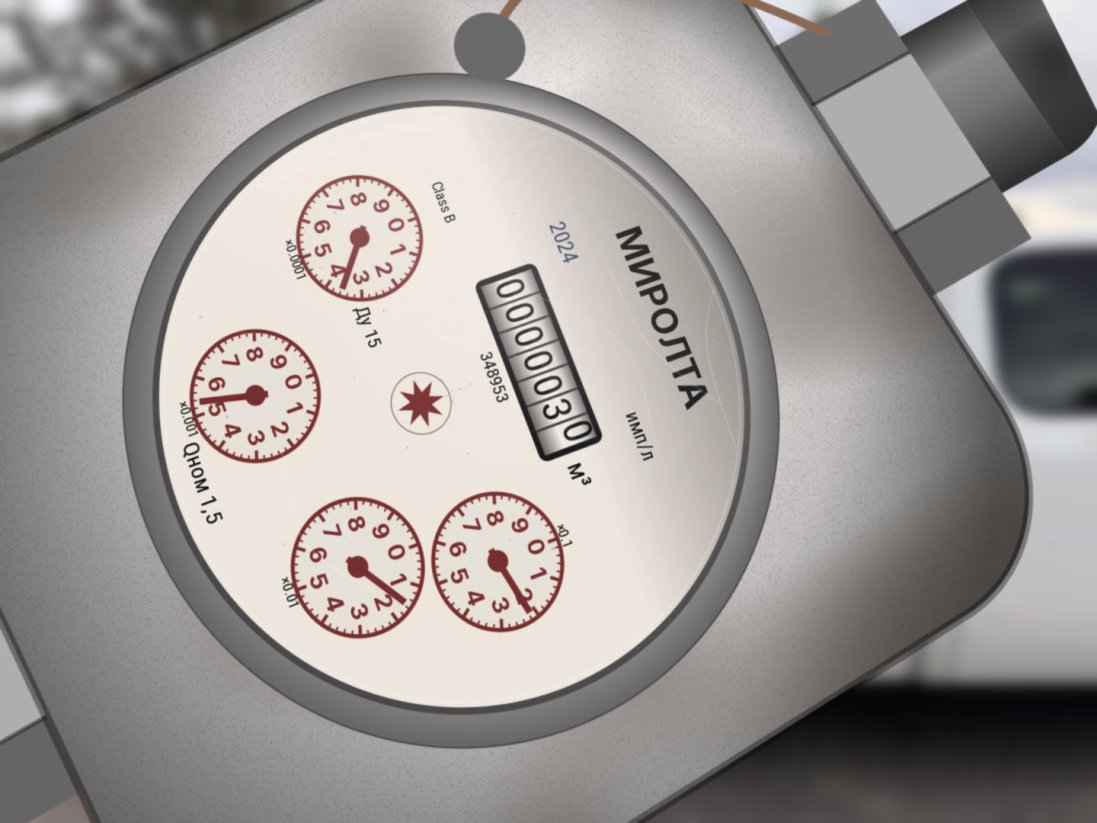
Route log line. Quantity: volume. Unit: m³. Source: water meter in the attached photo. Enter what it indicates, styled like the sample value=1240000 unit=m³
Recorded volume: value=30.2153 unit=m³
